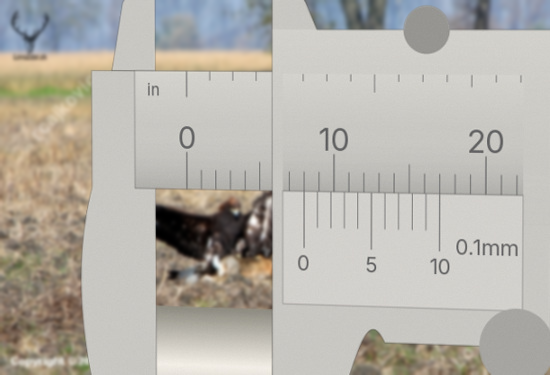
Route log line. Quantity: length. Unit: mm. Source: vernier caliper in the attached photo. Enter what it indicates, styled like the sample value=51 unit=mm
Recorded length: value=8.0 unit=mm
